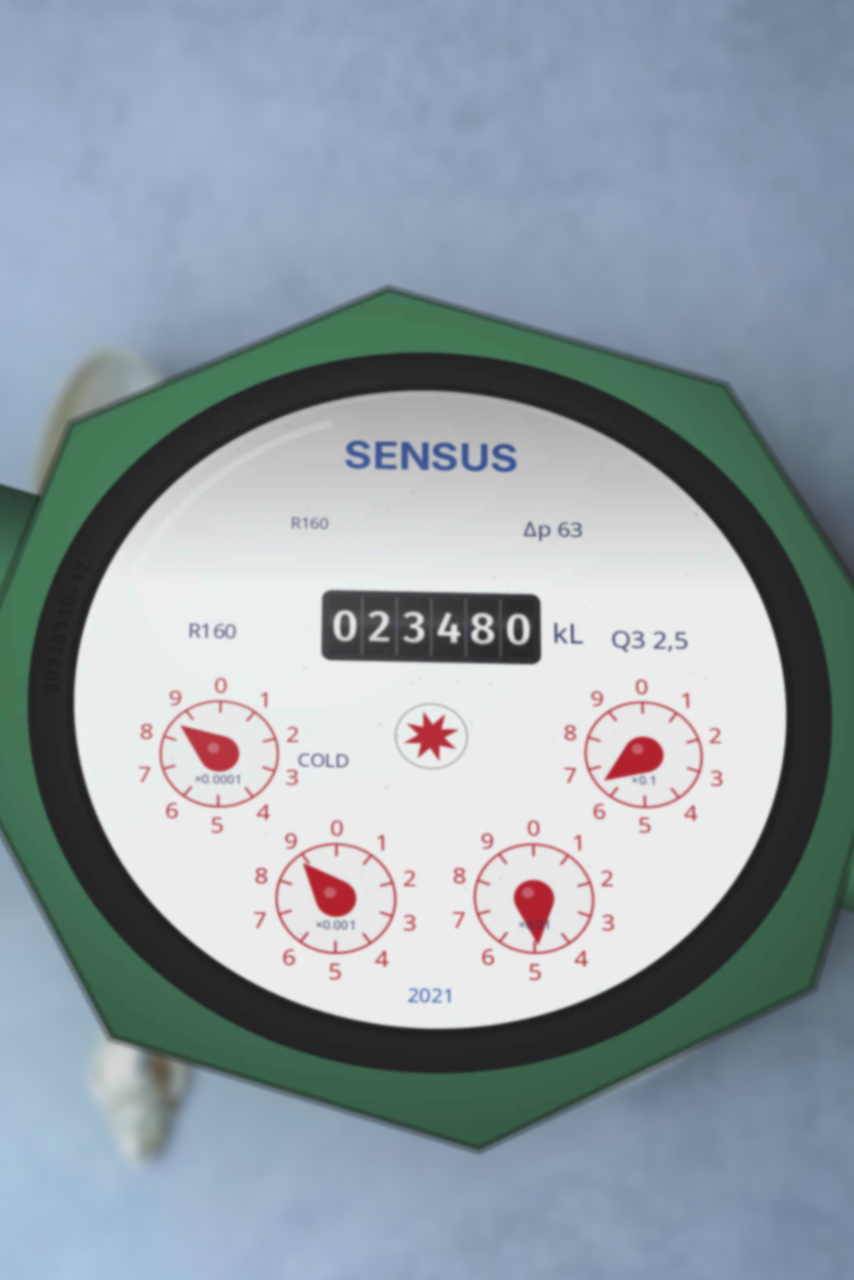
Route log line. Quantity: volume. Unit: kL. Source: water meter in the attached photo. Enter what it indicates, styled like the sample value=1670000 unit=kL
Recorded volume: value=23480.6488 unit=kL
